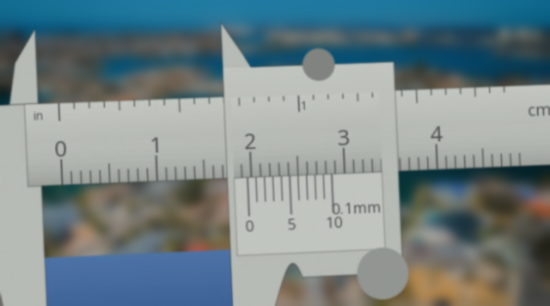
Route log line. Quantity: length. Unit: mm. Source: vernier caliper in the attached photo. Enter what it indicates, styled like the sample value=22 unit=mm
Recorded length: value=19.6 unit=mm
